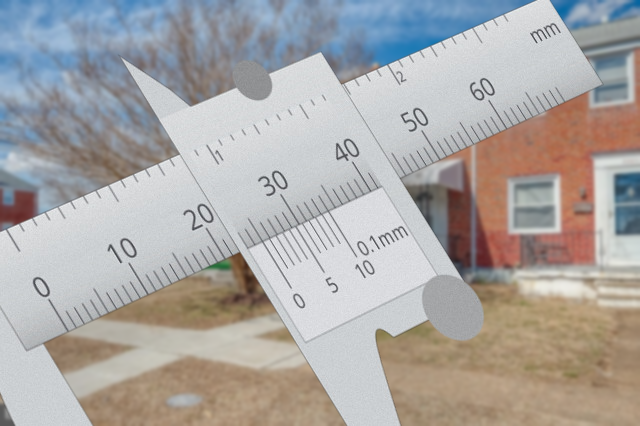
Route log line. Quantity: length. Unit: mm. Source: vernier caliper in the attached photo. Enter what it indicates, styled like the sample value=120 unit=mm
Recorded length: value=25.0 unit=mm
